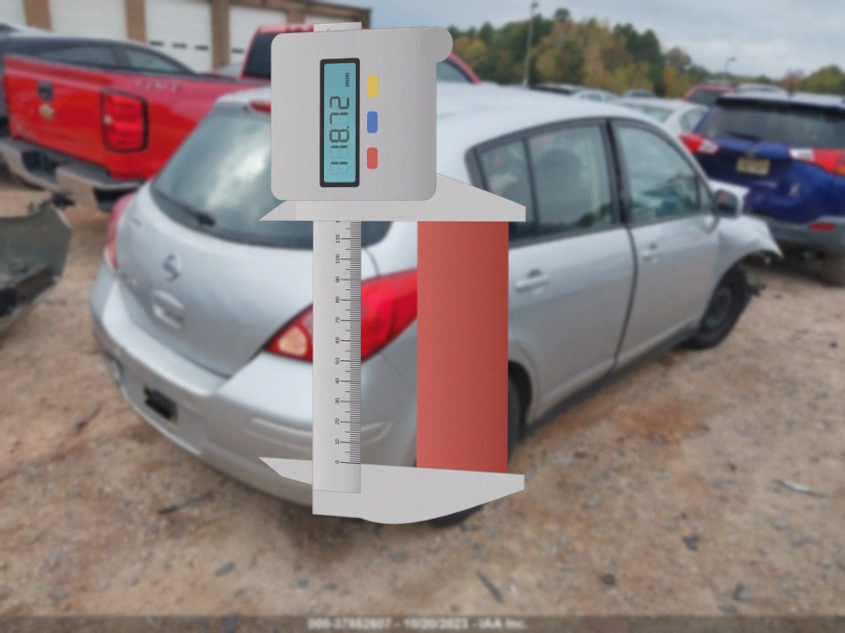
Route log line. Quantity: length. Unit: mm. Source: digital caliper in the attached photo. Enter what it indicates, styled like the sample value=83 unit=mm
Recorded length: value=118.72 unit=mm
